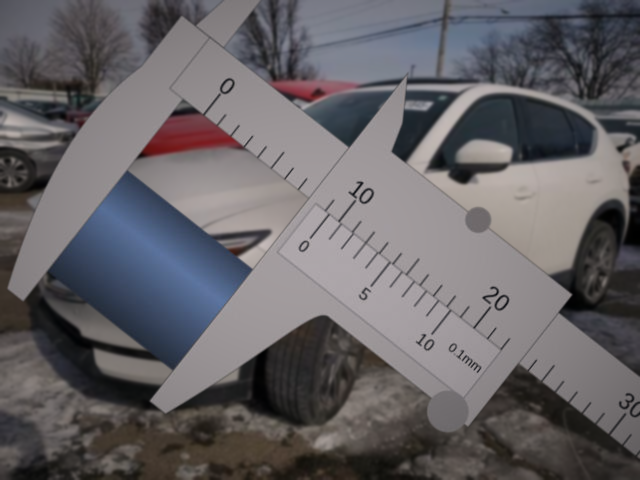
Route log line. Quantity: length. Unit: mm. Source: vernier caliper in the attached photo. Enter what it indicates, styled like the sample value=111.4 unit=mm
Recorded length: value=9.3 unit=mm
